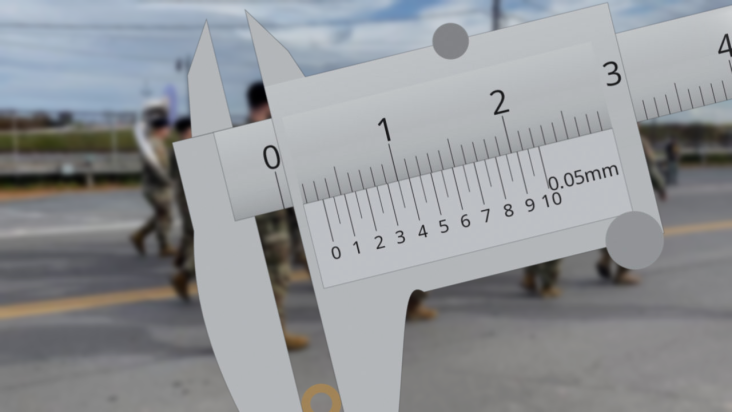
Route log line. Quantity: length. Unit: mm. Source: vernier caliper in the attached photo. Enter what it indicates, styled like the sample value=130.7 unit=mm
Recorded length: value=3.4 unit=mm
